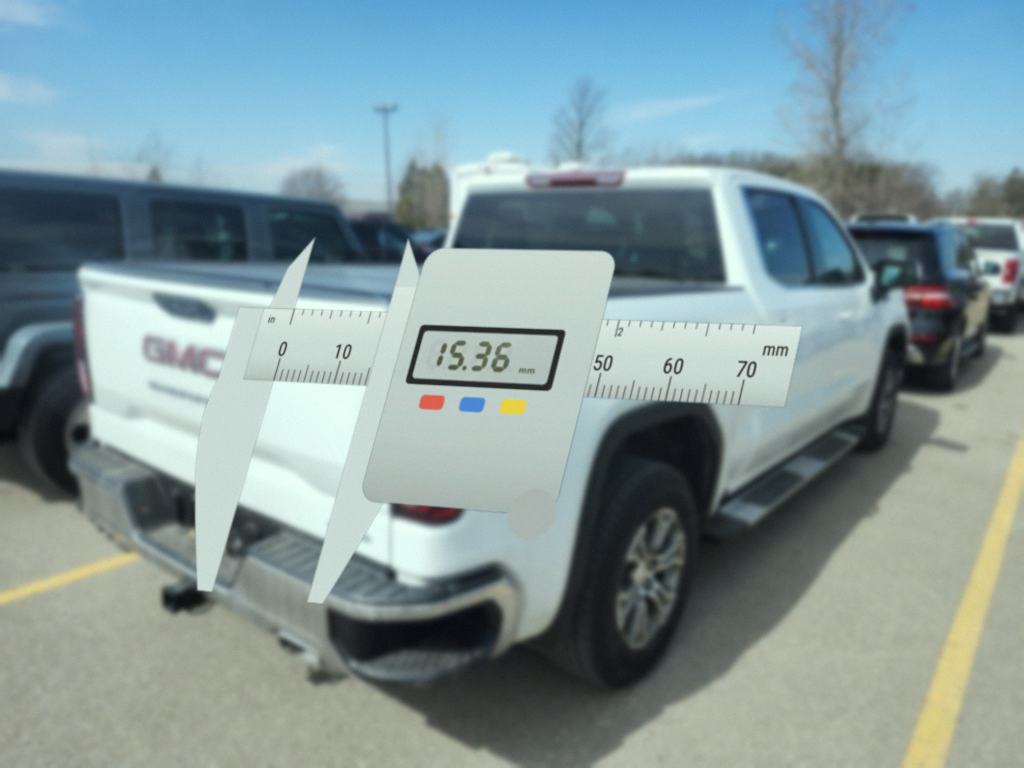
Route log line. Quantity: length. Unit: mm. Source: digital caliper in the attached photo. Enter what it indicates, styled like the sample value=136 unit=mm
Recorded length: value=15.36 unit=mm
